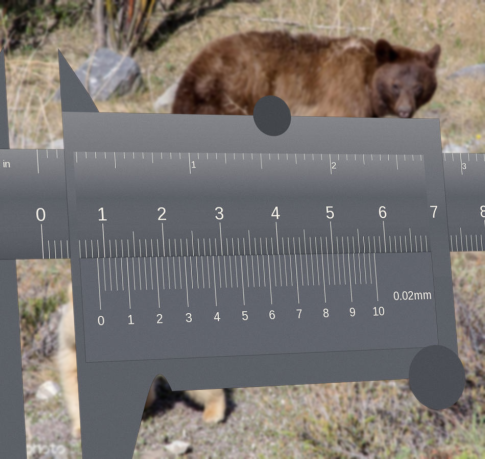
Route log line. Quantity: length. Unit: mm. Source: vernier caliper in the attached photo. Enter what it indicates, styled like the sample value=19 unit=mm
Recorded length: value=8.8 unit=mm
